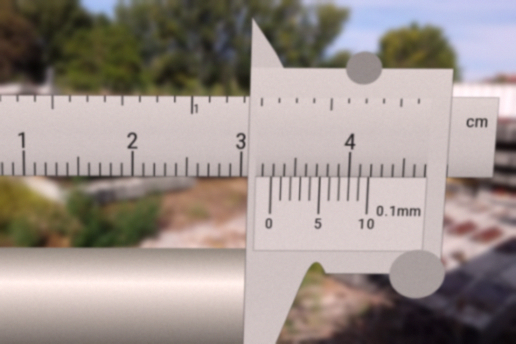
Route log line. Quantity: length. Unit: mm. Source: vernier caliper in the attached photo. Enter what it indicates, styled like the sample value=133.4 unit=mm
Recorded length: value=32.8 unit=mm
